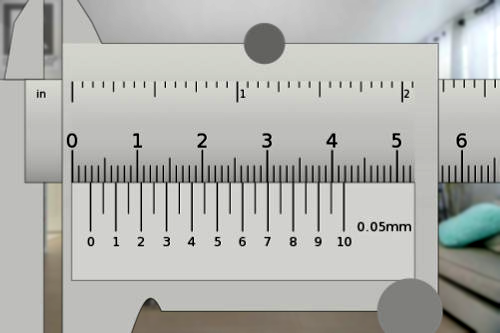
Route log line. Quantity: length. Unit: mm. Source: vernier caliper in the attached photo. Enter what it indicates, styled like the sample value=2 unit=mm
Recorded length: value=2.8 unit=mm
